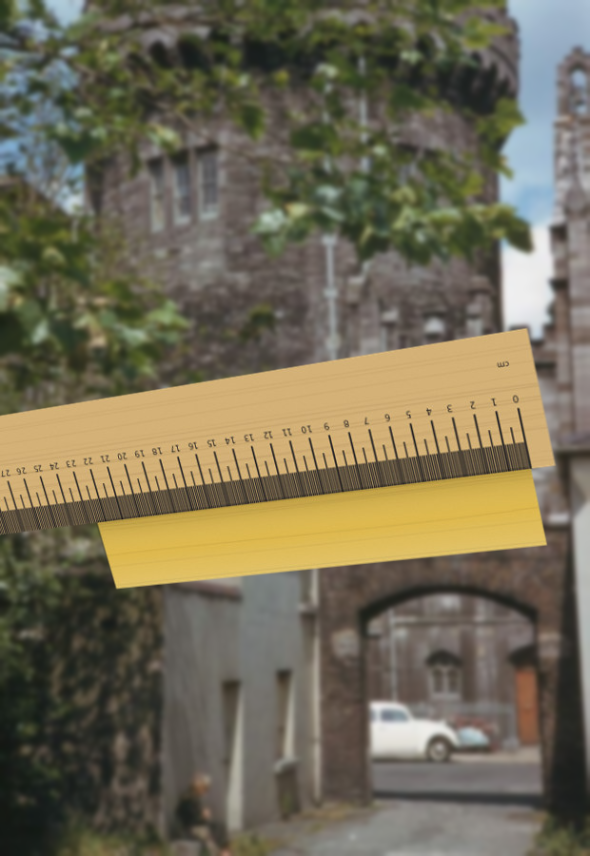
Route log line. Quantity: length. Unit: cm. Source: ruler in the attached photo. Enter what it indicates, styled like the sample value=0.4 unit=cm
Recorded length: value=22.5 unit=cm
